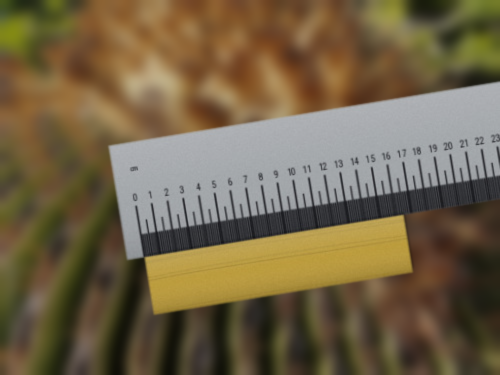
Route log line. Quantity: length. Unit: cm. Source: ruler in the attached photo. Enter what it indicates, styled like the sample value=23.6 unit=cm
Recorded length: value=16.5 unit=cm
